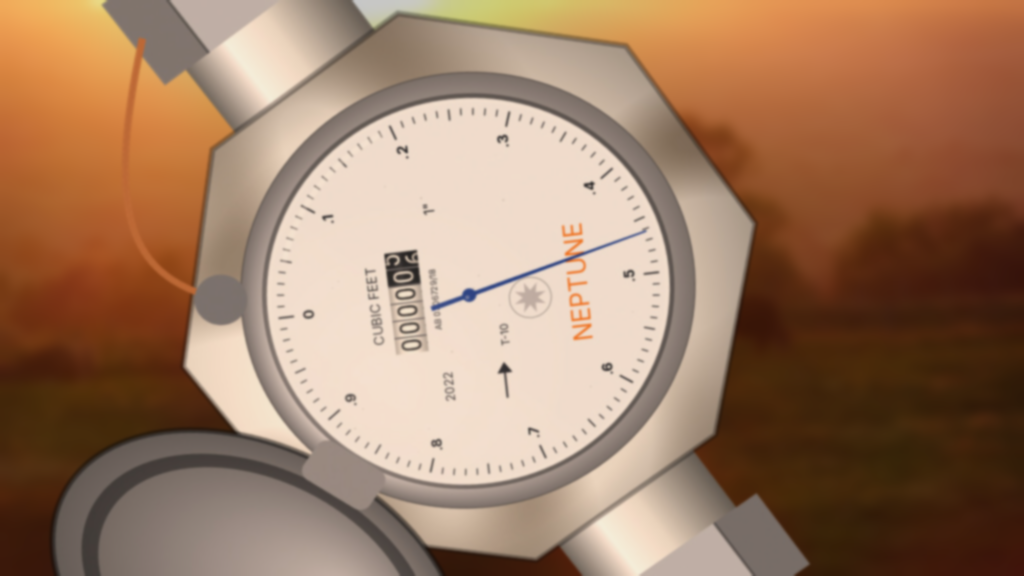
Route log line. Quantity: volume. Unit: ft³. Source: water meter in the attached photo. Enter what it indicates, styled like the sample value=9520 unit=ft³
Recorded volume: value=5.46 unit=ft³
